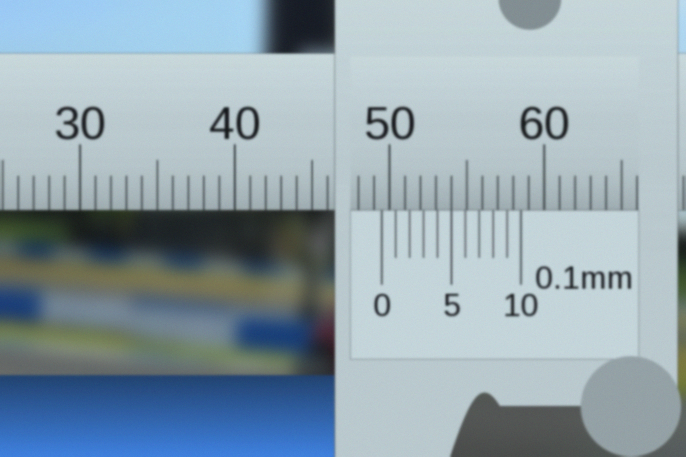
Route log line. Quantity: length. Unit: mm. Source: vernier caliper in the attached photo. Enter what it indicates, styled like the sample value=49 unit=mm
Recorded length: value=49.5 unit=mm
